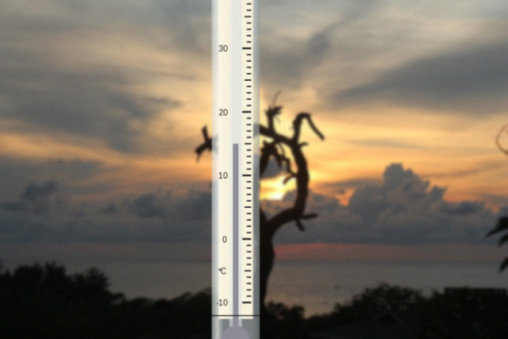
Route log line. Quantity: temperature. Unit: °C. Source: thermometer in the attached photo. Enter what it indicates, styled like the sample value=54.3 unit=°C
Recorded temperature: value=15 unit=°C
